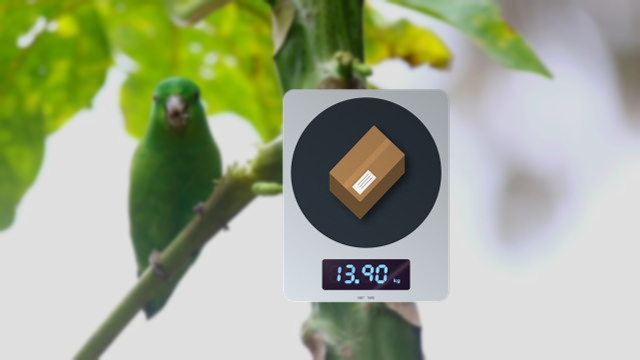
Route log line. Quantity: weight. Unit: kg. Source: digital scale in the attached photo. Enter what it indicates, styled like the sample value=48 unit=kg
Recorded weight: value=13.90 unit=kg
